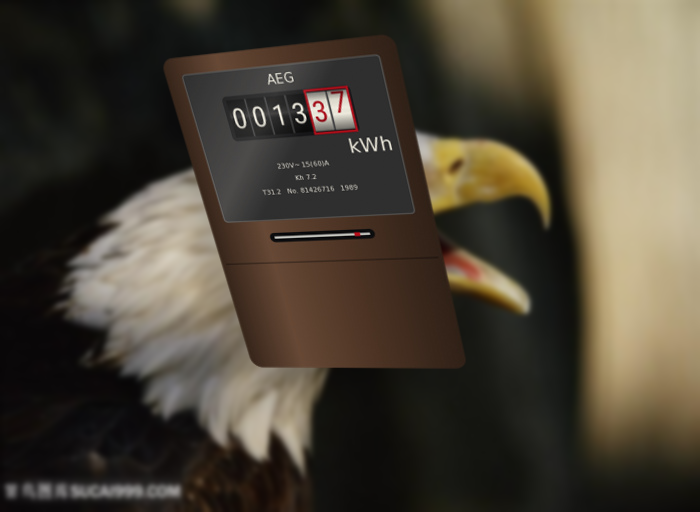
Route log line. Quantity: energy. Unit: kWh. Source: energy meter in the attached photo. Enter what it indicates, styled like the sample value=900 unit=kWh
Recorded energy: value=13.37 unit=kWh
